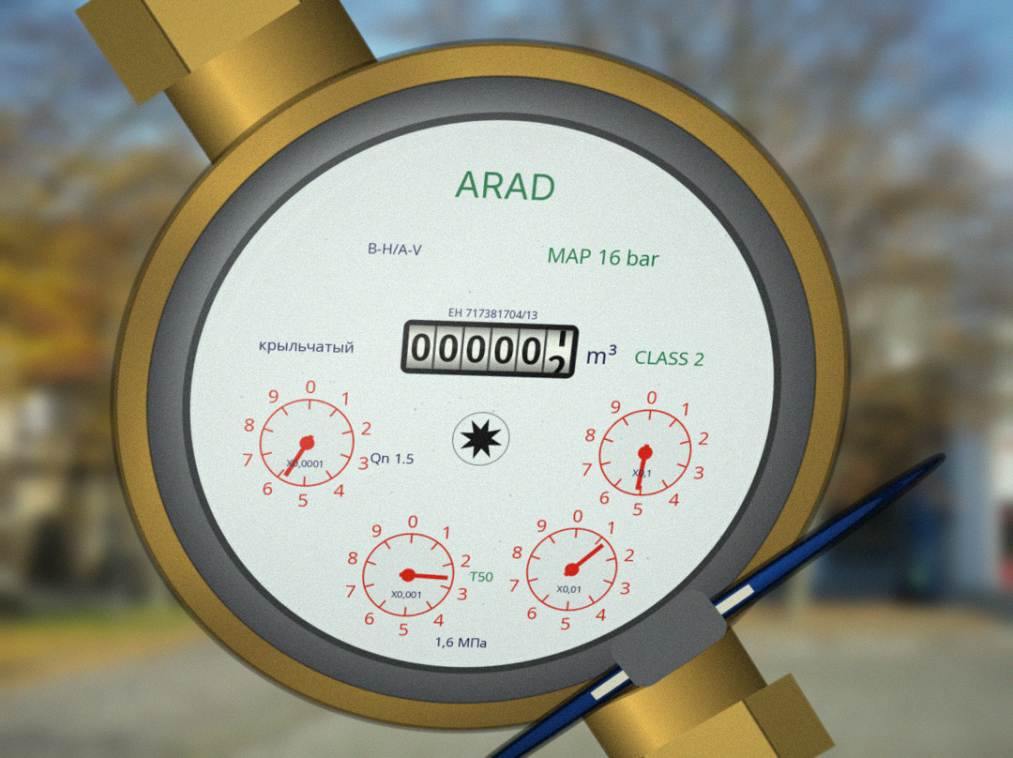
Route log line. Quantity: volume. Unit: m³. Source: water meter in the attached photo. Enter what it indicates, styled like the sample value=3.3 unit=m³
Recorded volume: value=1.5125 unit=m³
